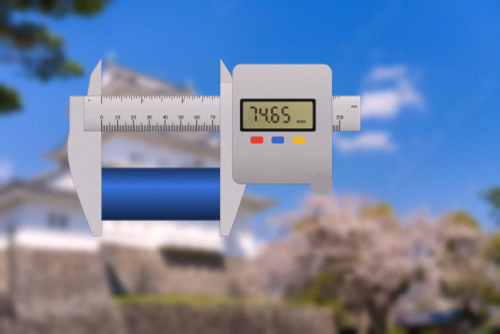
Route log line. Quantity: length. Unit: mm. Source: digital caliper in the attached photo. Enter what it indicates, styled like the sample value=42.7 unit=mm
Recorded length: value=74.65 unit=mm
